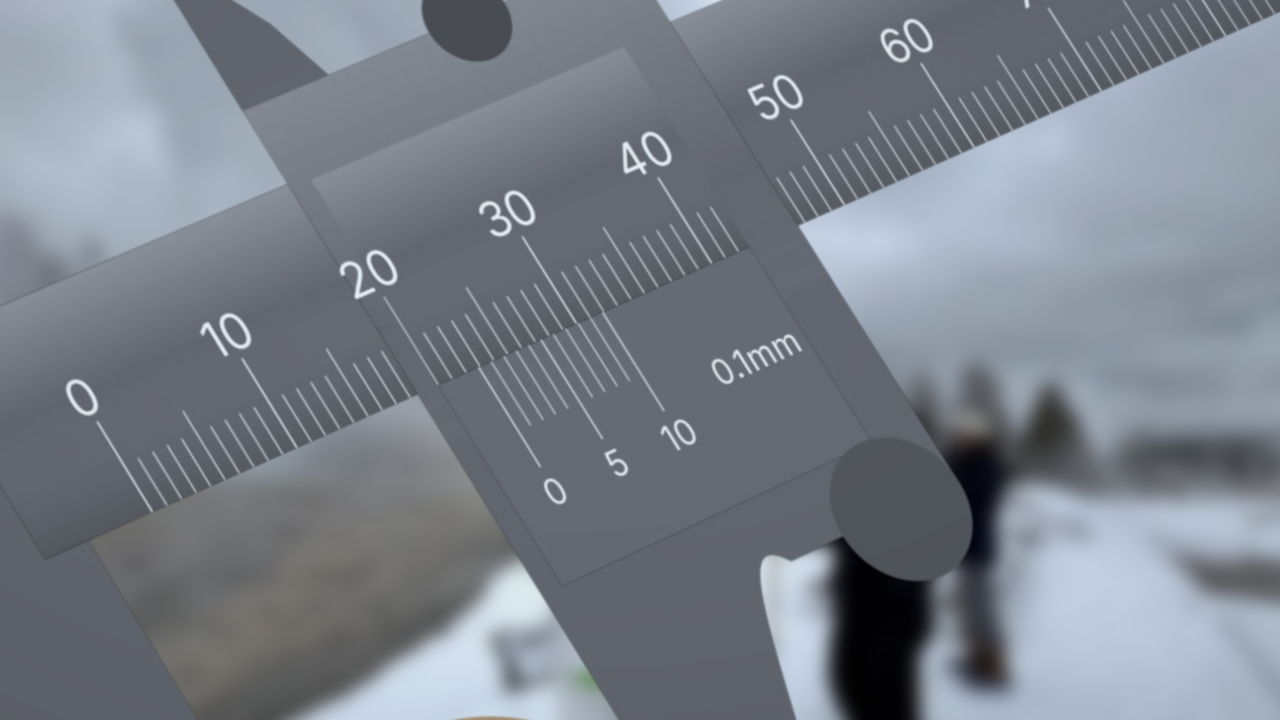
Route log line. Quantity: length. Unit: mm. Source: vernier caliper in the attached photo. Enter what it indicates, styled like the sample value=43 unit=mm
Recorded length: value=22.9 unit=mm
